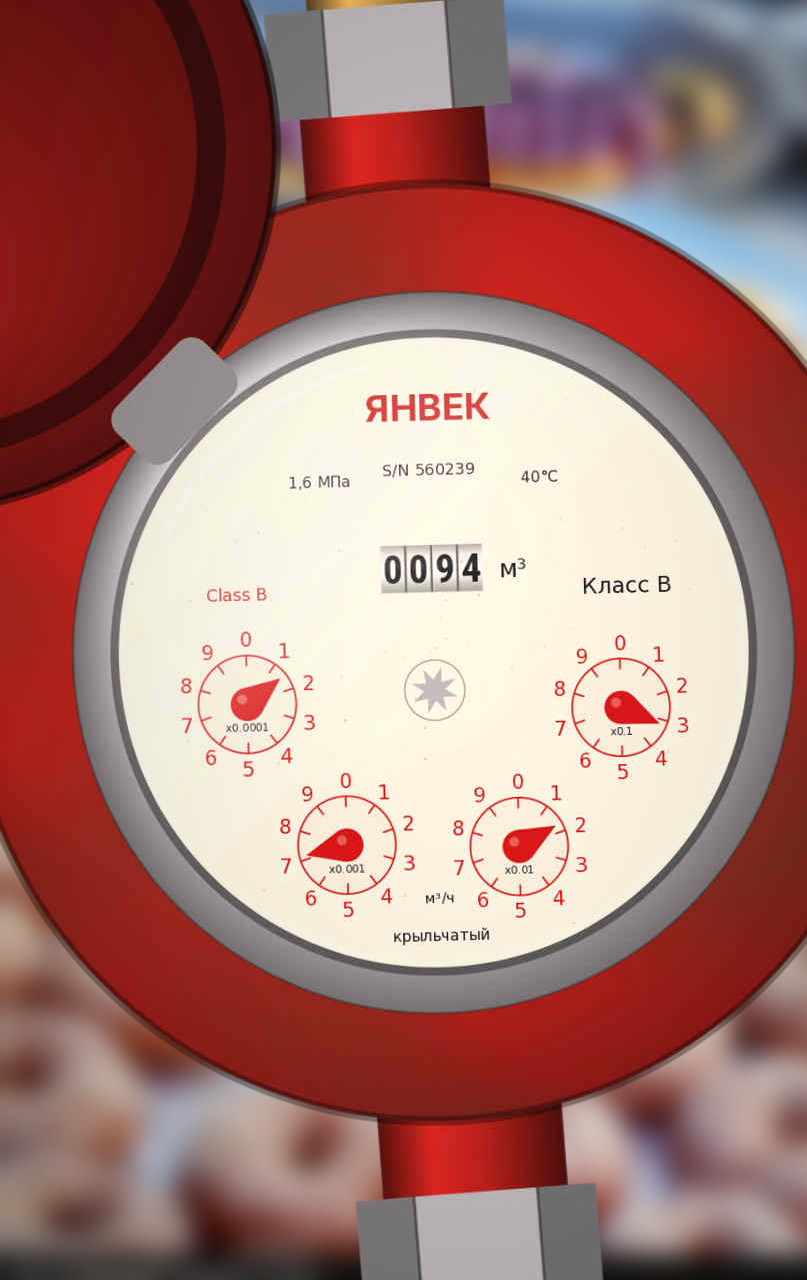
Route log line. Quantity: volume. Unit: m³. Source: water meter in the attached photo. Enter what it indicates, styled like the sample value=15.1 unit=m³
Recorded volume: value=94.3171 unit=m³
